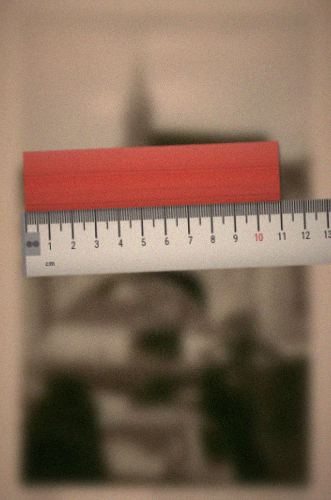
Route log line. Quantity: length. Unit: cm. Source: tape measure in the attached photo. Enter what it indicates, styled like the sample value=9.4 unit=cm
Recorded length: value=11 unit=cm
